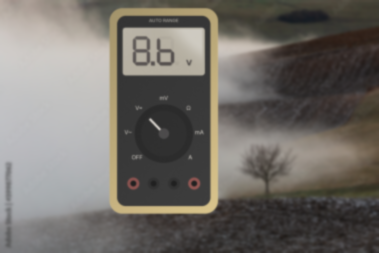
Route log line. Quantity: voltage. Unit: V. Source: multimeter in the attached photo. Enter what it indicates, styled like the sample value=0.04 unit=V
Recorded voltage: value=8.6 unit=V
